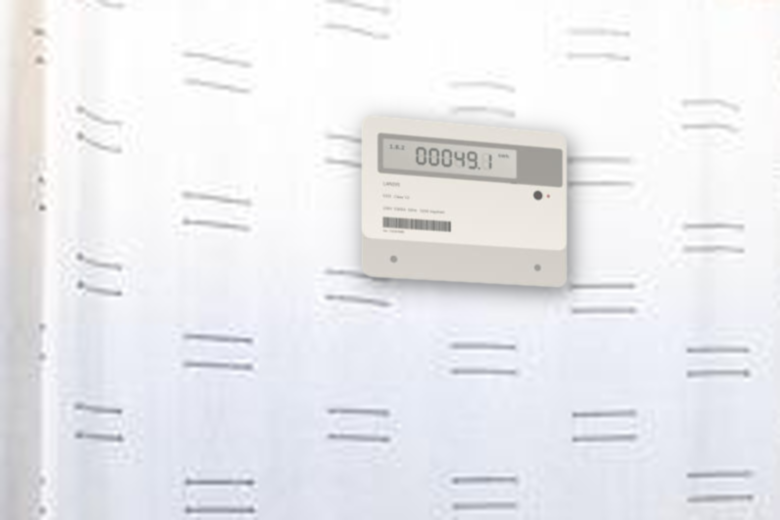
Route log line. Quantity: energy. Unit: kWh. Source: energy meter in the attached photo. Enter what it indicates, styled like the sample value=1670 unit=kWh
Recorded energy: value=49.1 unit=kWh
